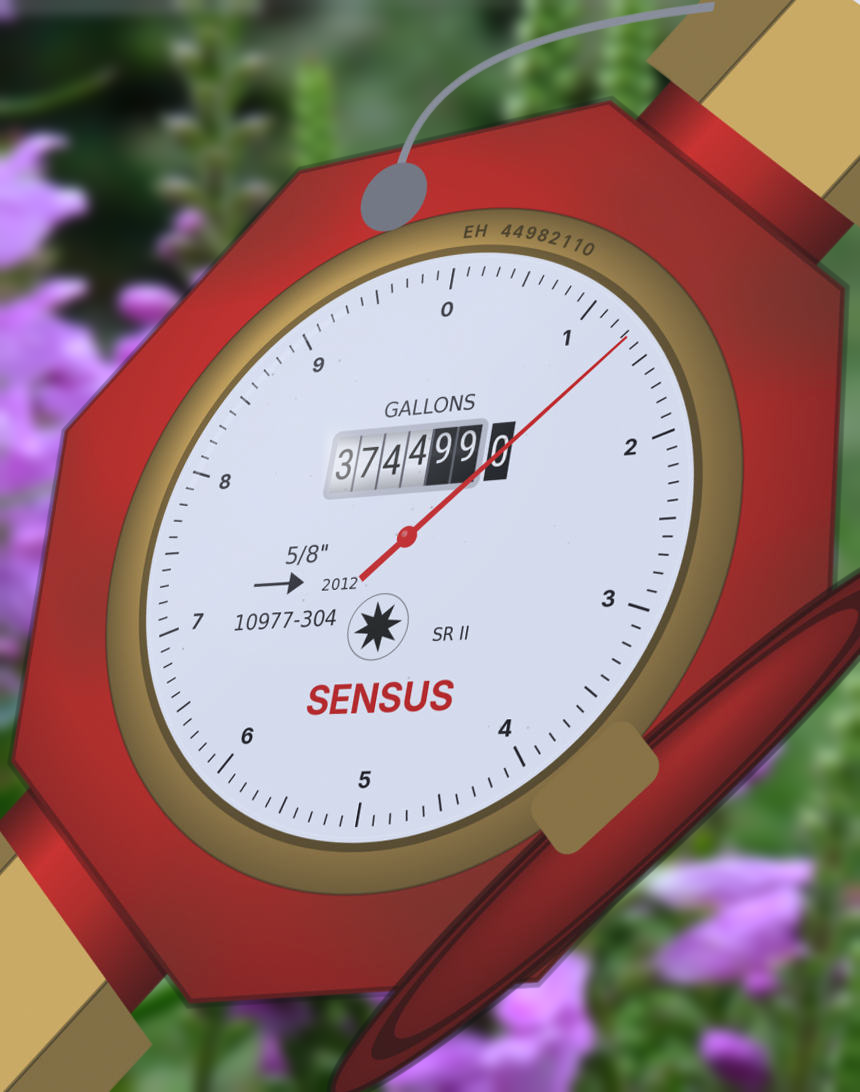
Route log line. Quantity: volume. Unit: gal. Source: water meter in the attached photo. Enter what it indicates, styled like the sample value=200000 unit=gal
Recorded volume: value=3744991.3 unit=gal
